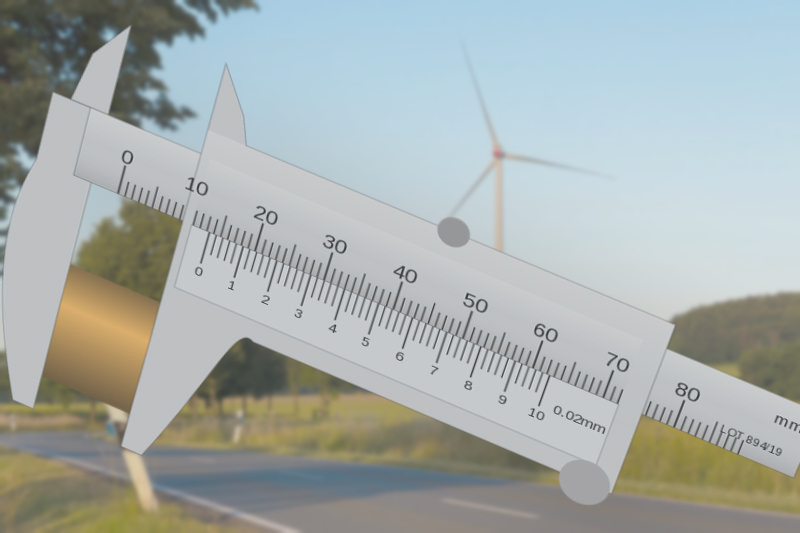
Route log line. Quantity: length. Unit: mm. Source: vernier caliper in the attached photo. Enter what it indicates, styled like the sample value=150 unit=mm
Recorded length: value=13.4 unit=mm
